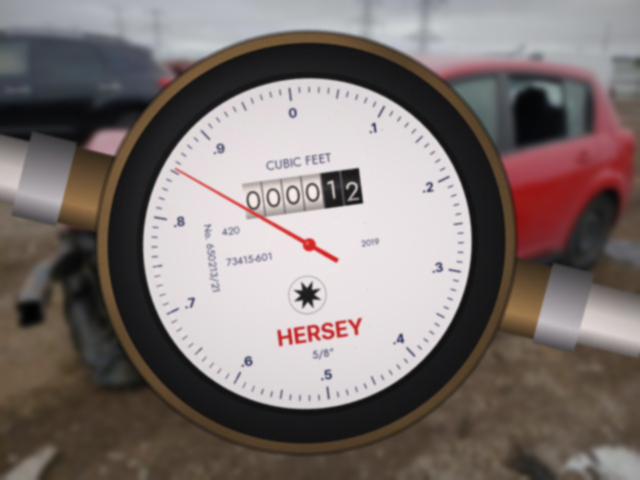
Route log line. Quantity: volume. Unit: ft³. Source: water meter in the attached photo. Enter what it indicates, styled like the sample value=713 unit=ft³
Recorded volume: value=11.85 unit=ft³
